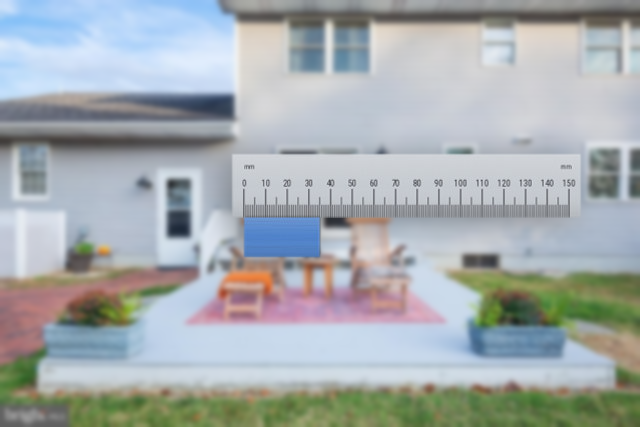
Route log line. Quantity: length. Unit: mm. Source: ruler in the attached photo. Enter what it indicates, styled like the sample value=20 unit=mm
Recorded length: value=35 unit=mm
